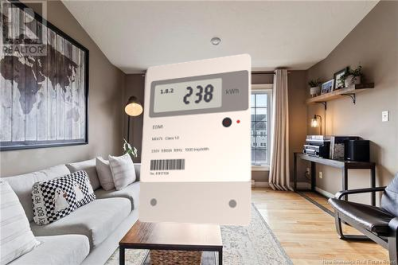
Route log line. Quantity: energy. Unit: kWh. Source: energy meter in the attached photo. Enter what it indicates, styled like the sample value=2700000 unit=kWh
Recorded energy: value=238 unit=kWh
